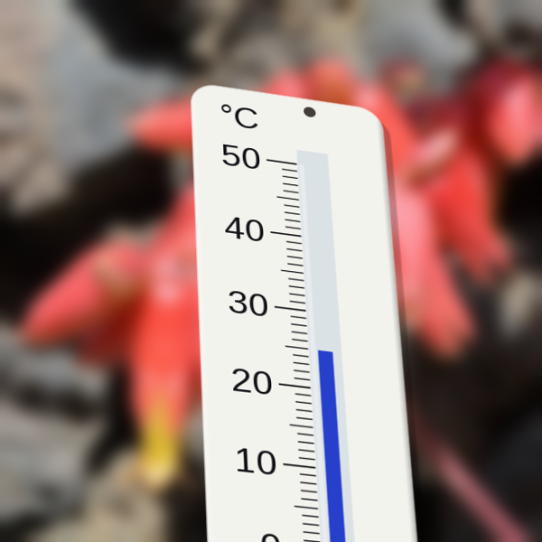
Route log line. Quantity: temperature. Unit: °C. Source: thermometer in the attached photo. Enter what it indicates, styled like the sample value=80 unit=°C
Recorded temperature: value=25 unit=°C
